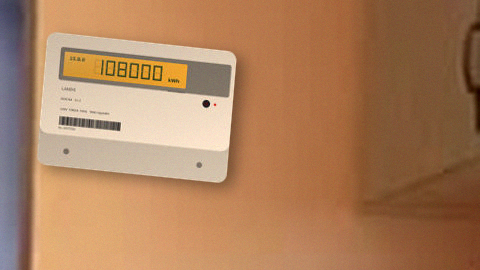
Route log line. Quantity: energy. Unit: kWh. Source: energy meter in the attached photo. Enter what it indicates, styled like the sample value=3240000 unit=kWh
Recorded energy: value=108000 unit=kWh
